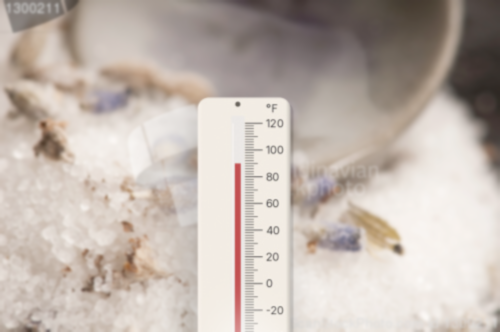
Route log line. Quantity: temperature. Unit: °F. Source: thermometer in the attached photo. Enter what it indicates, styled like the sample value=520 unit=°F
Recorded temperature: value=90 unit=°F
